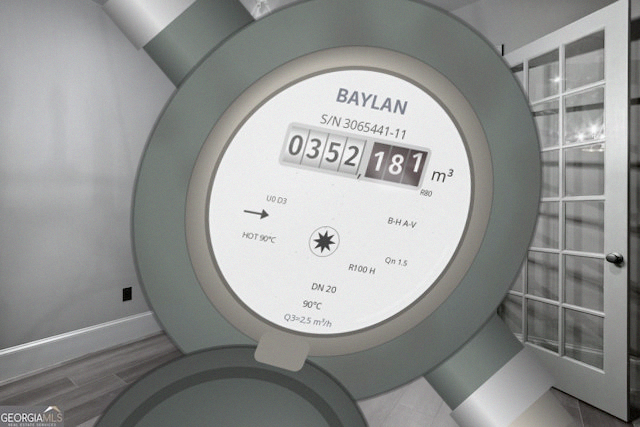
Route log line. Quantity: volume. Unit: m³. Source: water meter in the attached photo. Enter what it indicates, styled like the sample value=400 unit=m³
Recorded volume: value=352.181 unit=m³
